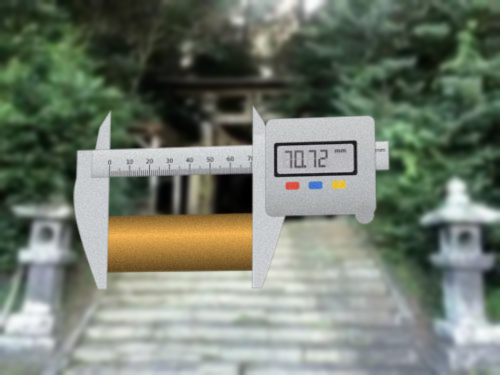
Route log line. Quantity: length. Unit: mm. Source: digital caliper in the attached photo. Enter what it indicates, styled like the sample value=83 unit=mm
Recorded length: value=70.72 unit=mm
